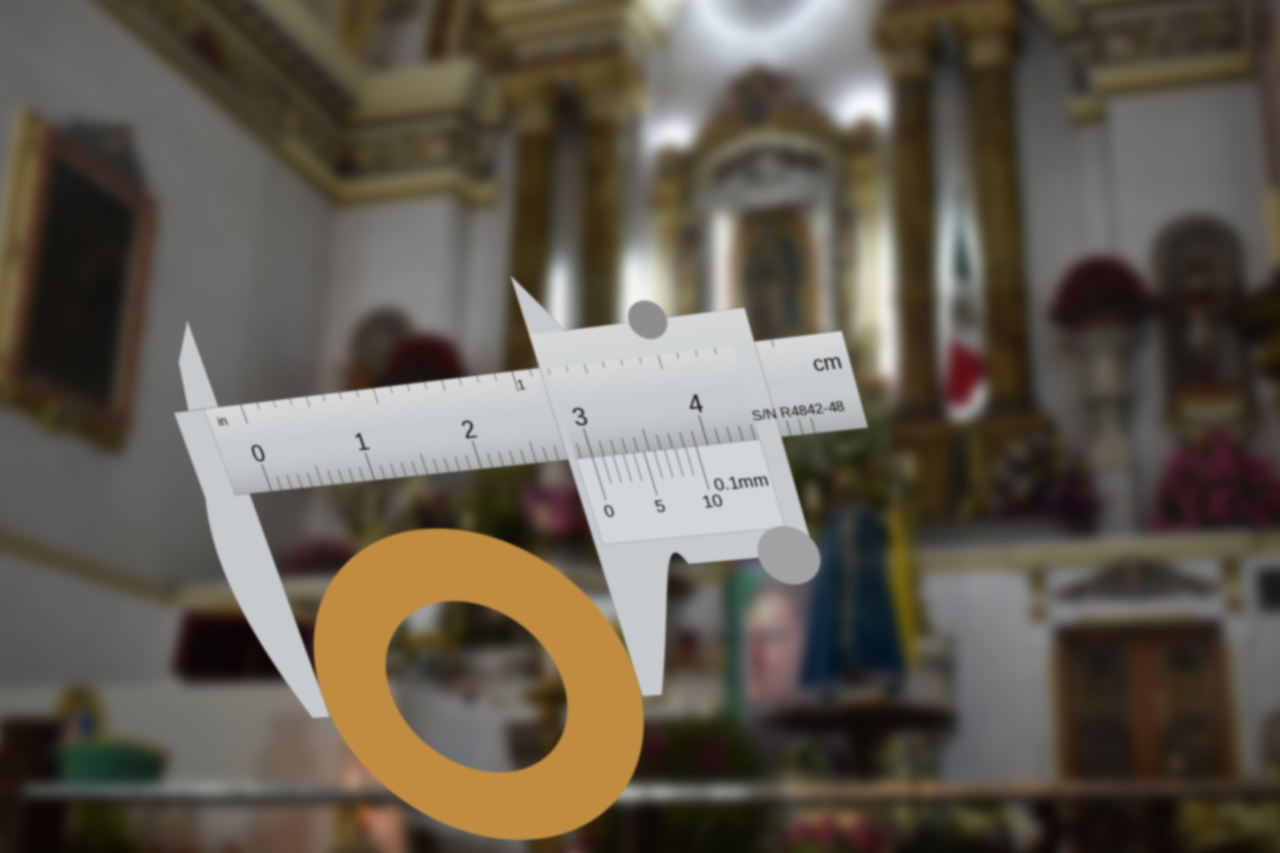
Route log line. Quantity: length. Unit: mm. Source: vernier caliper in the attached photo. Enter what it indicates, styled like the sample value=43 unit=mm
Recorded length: value=30.0 unit=mm
